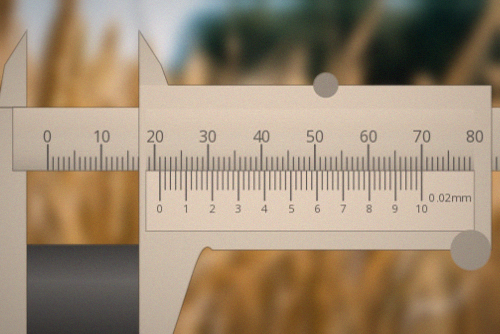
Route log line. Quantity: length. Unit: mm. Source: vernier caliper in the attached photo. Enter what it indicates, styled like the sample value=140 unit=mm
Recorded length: value=21.0 unit=mm
